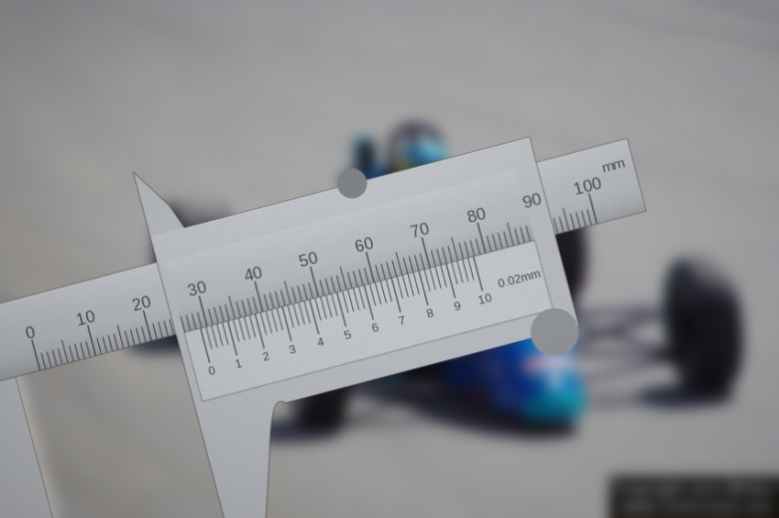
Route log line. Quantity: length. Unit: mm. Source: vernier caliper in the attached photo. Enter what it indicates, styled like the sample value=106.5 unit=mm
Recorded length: value=28.8 unit=mm
